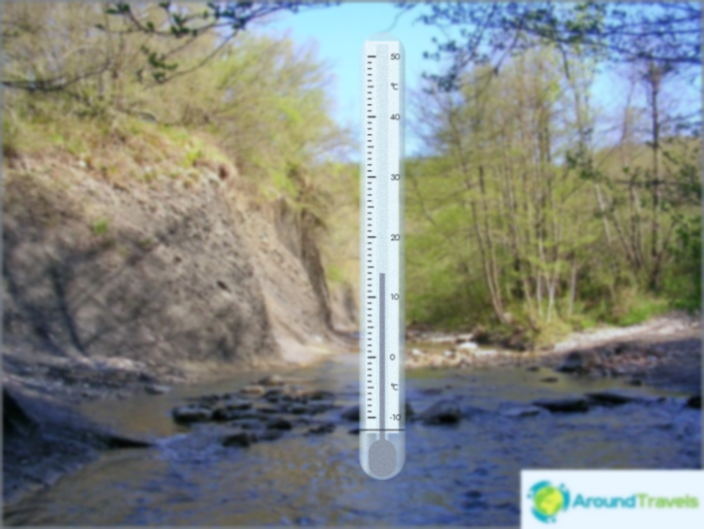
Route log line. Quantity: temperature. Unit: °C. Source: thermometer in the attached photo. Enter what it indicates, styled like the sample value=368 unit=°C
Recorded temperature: value=14 unit=°C
